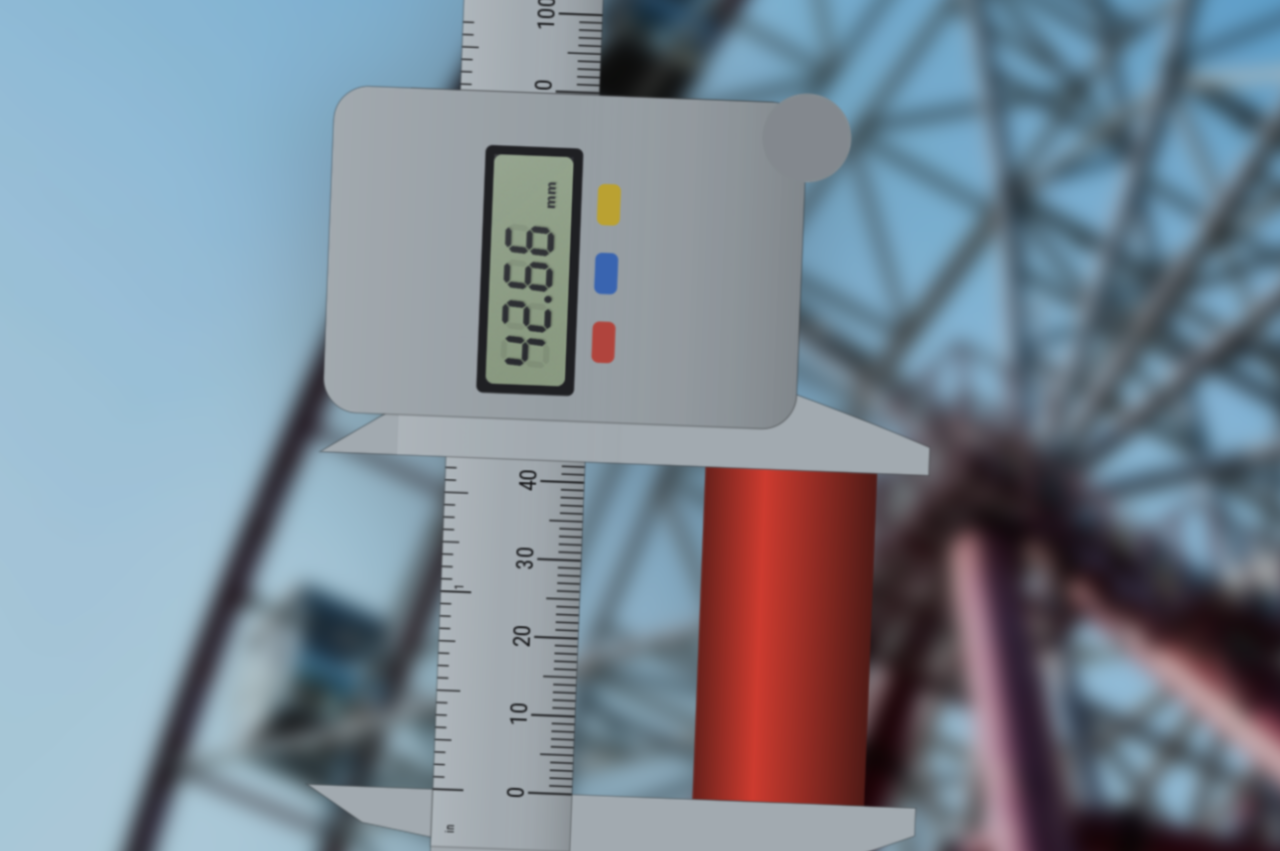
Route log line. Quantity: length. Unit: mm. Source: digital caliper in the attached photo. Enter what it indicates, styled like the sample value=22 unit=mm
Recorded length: value=42.66 unit=mm
